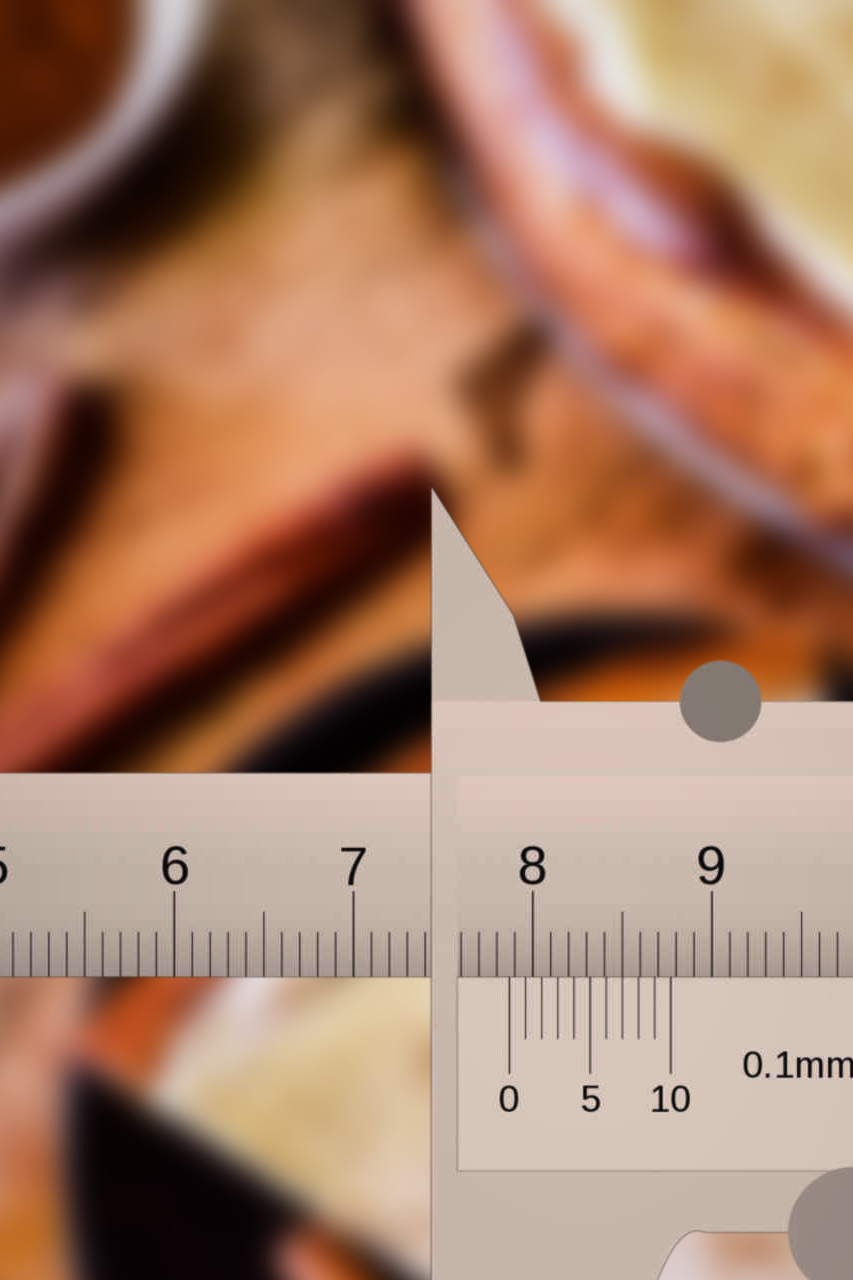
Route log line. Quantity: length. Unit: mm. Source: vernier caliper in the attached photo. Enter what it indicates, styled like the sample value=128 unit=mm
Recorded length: value=78.7 unit=mm
